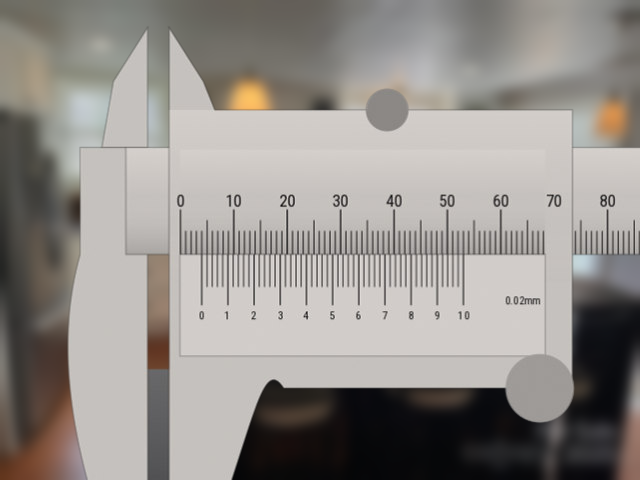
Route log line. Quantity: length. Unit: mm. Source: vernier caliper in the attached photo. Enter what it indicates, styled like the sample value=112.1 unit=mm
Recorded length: value=4.0 unit=mm
